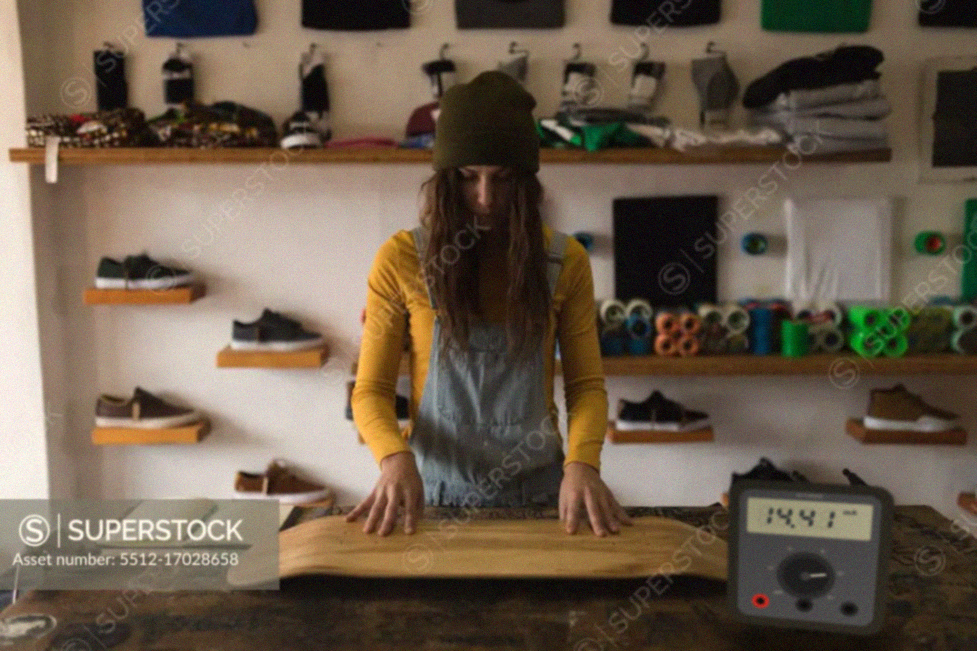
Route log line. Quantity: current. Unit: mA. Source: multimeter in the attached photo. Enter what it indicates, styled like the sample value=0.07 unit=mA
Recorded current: value=14.41 unit=mA
